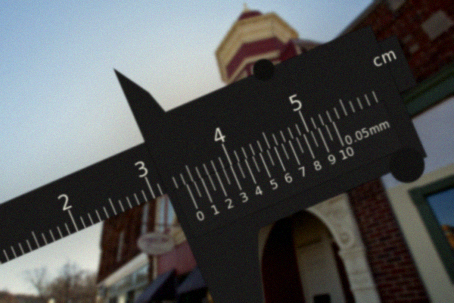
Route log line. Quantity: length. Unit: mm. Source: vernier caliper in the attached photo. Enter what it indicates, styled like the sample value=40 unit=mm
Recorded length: value=34.2 unit=mm
